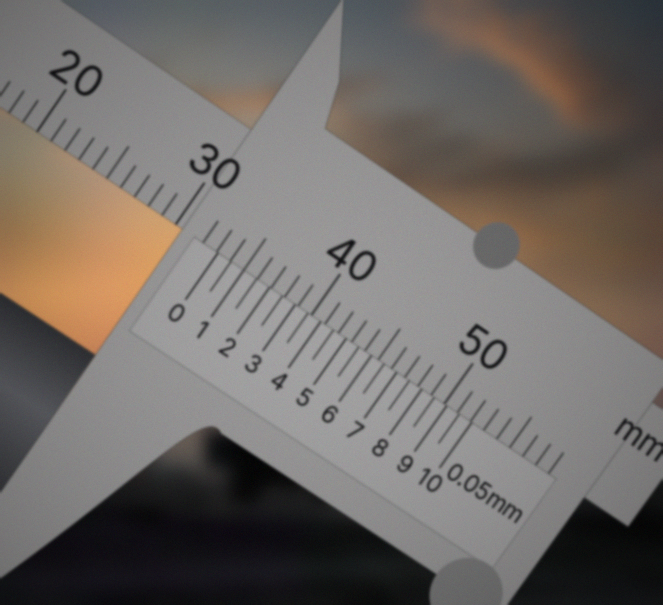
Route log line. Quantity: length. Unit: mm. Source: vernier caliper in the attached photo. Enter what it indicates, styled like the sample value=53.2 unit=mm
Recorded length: value=33.1 unit=mm
